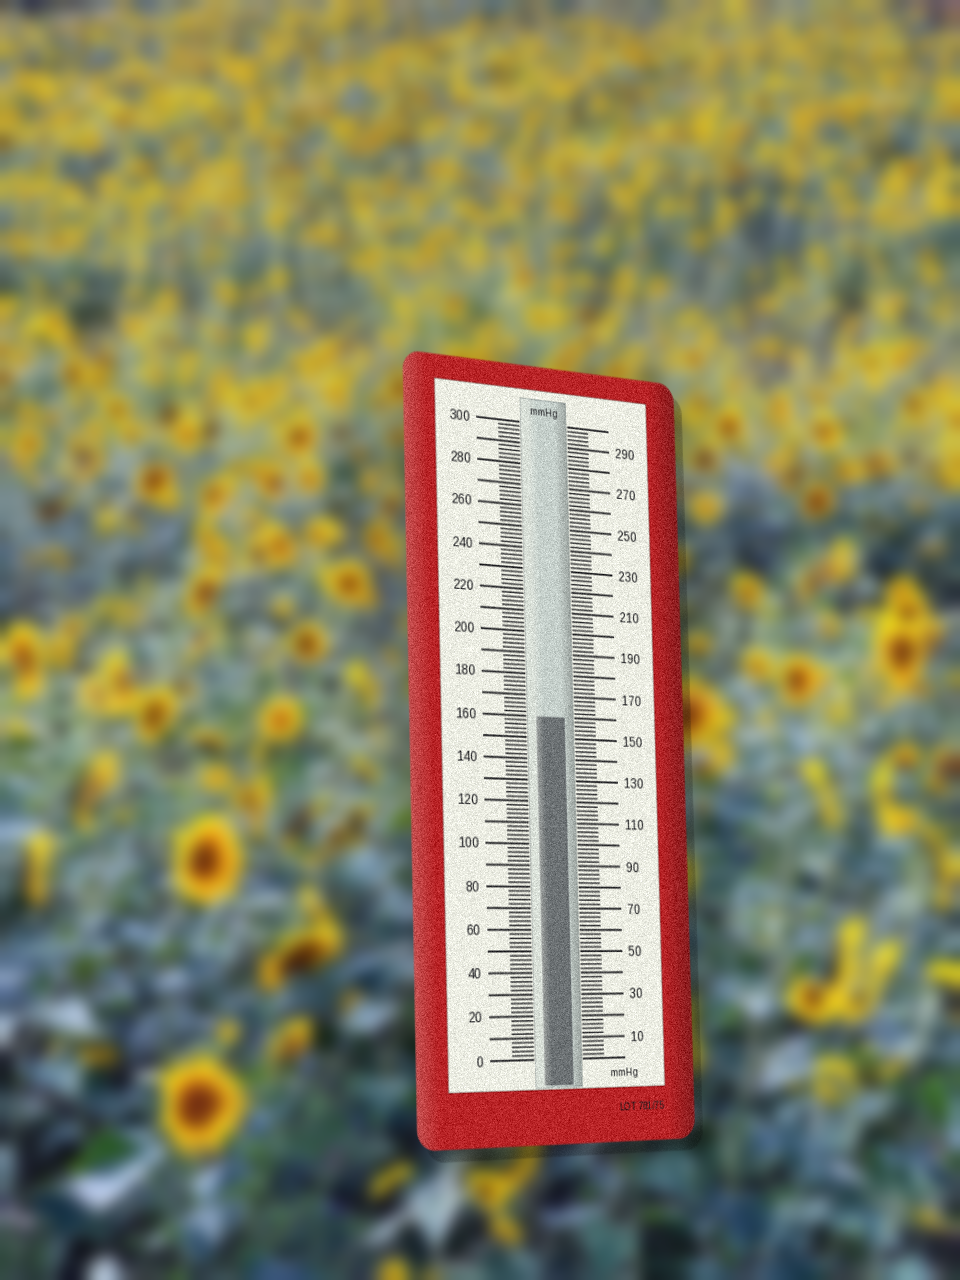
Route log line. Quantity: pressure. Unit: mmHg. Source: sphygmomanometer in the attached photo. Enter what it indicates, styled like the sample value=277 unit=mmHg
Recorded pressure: value=160 unit=mmHg
